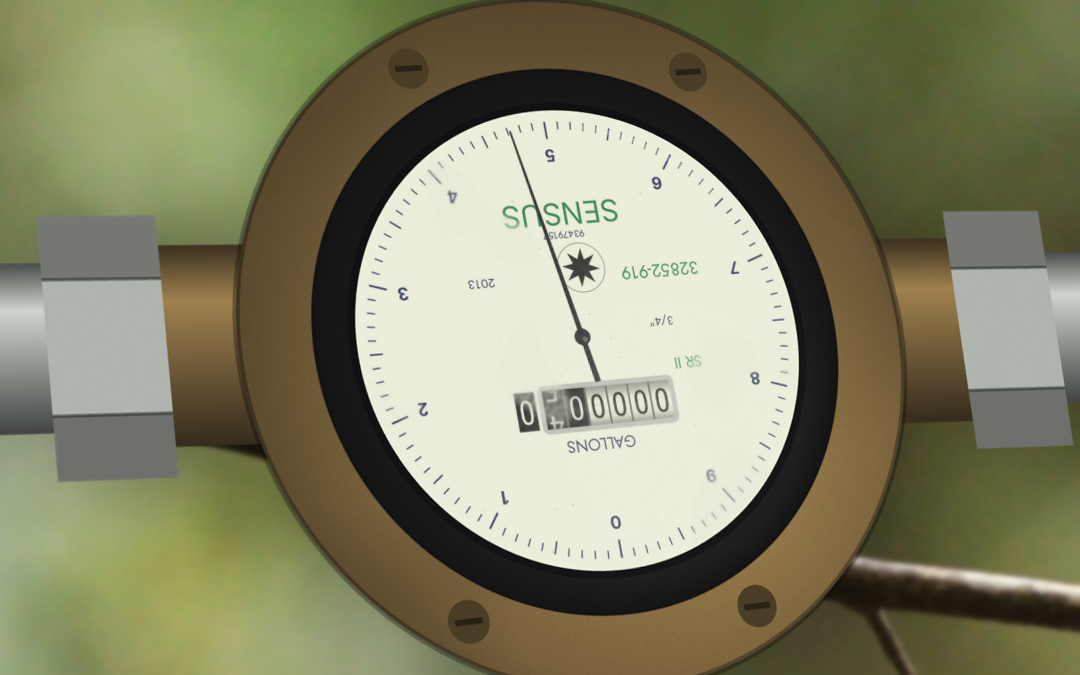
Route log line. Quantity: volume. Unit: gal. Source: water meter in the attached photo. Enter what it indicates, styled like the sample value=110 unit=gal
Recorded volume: value=44.7 unit=gal
